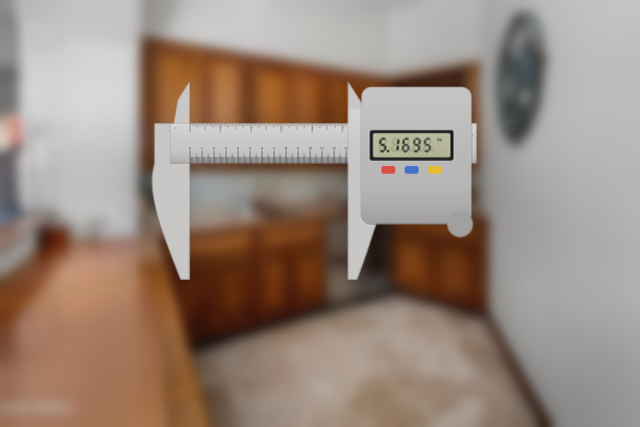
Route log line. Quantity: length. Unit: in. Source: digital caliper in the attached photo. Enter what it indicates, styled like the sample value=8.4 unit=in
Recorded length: value=5.1695 unit=in
